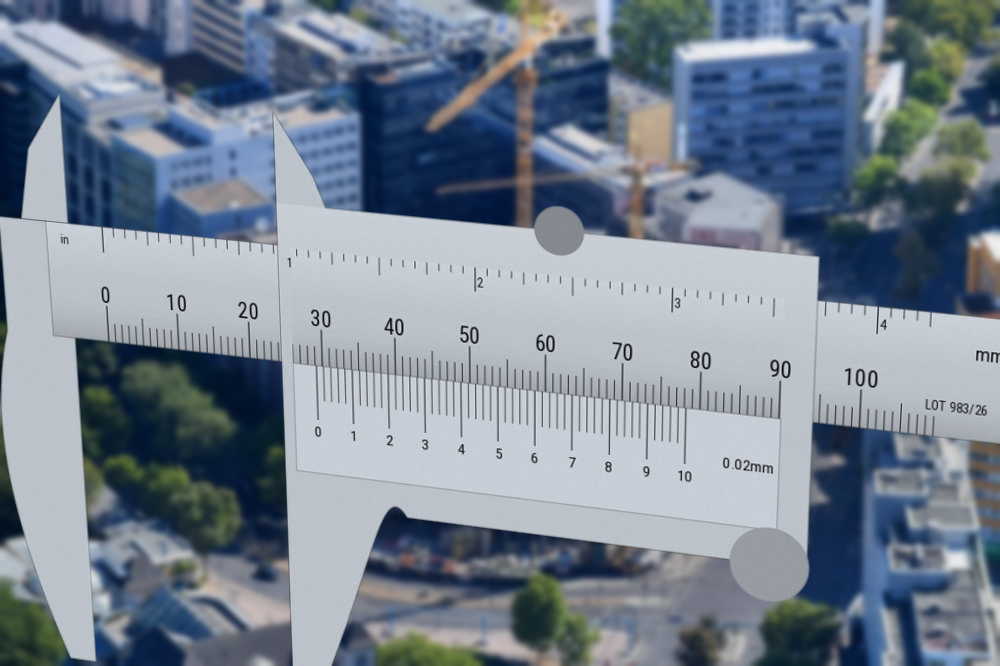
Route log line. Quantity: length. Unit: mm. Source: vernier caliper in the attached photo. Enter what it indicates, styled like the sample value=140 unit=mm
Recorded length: value=29.2 unit=mm
